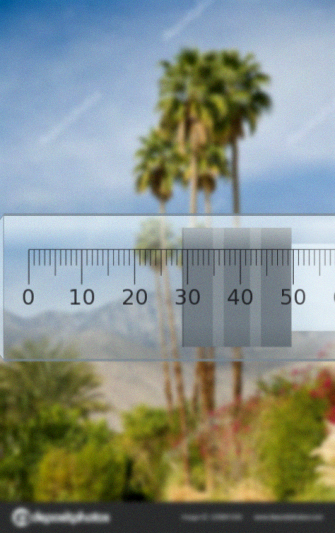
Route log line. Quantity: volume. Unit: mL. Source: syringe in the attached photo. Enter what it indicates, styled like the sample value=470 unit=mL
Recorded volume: value=29 unit=mL
